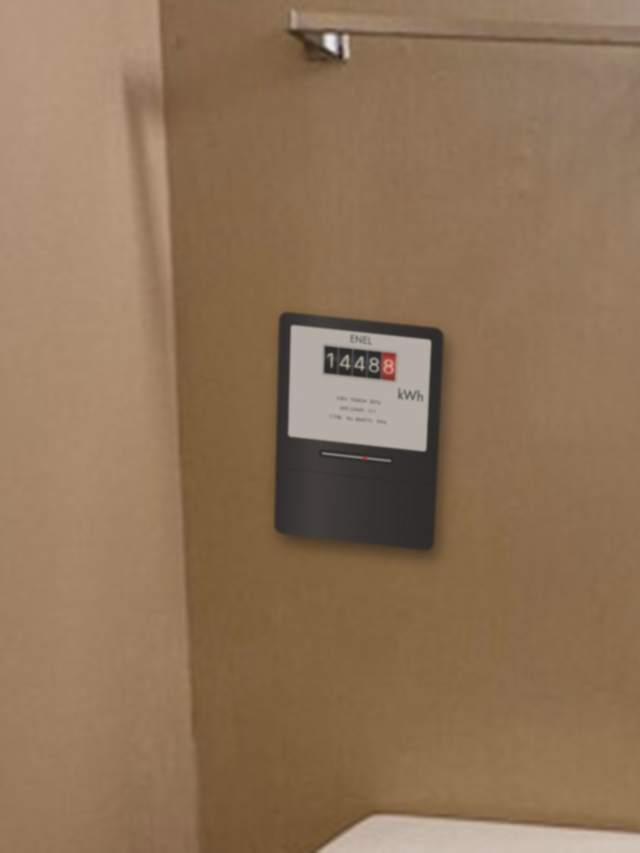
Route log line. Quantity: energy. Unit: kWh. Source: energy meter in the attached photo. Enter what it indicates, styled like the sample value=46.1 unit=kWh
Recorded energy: value=1448.8 unit=kWh
